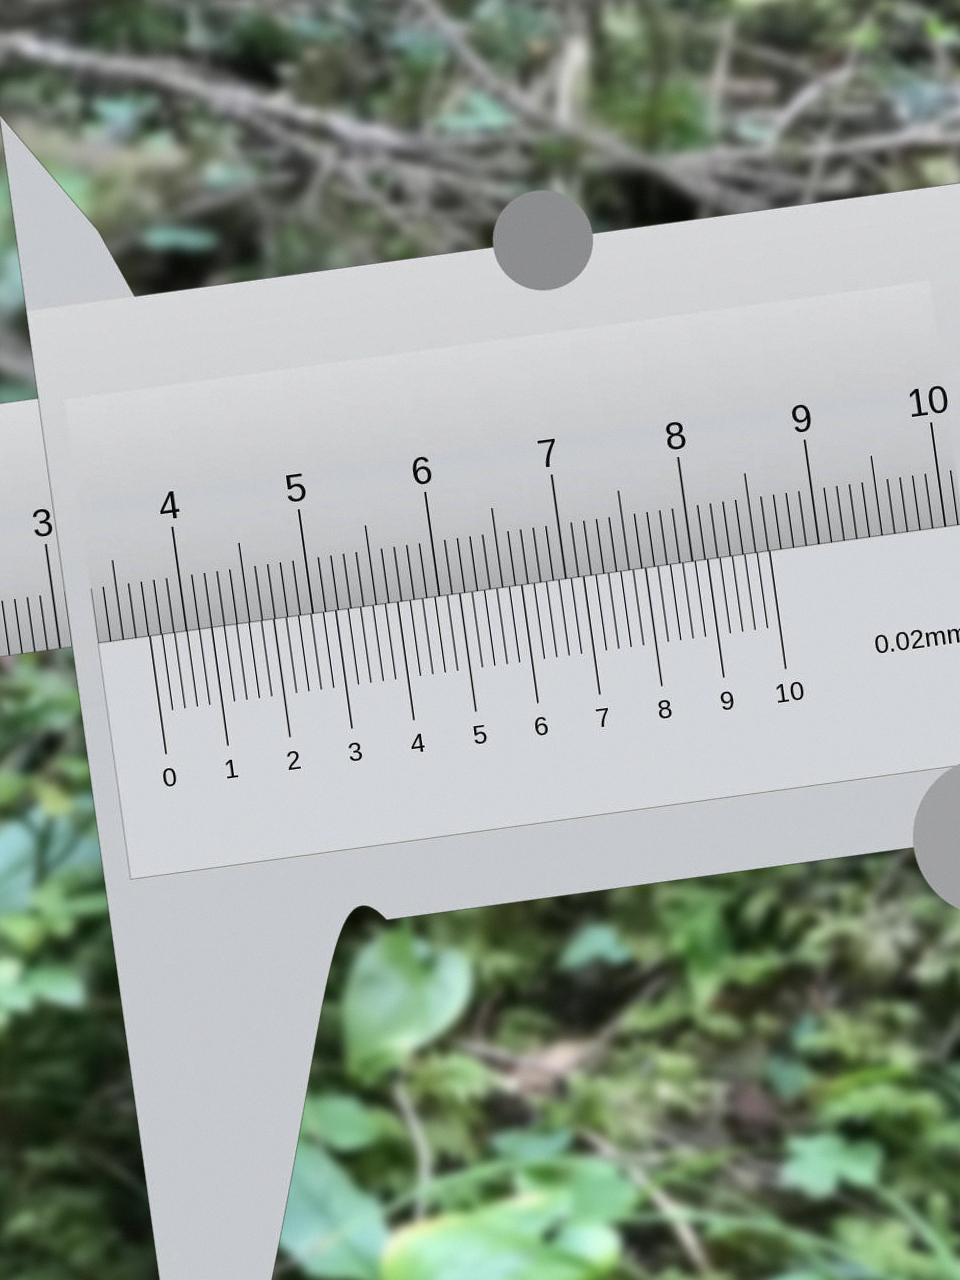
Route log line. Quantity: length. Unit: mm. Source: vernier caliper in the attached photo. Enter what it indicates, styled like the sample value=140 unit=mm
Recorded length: value=37.1 unit=mm
